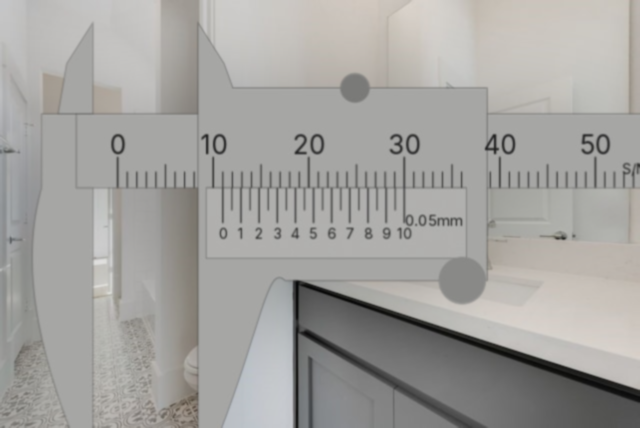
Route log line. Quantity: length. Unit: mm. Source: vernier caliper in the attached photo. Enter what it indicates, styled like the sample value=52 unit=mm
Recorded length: value=11.0 unit=mm
